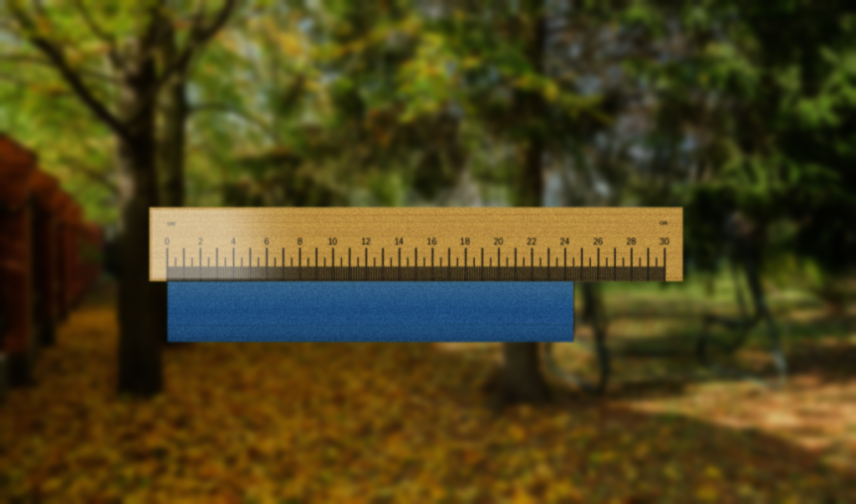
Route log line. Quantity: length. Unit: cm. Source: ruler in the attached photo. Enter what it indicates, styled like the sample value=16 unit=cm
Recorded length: value=24.5 unit=cm
